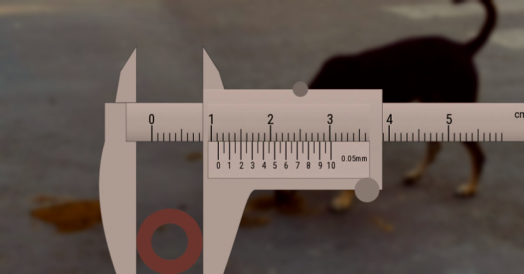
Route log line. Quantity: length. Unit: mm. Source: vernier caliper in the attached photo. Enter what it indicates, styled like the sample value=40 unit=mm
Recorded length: value=11.2 unit=mm
